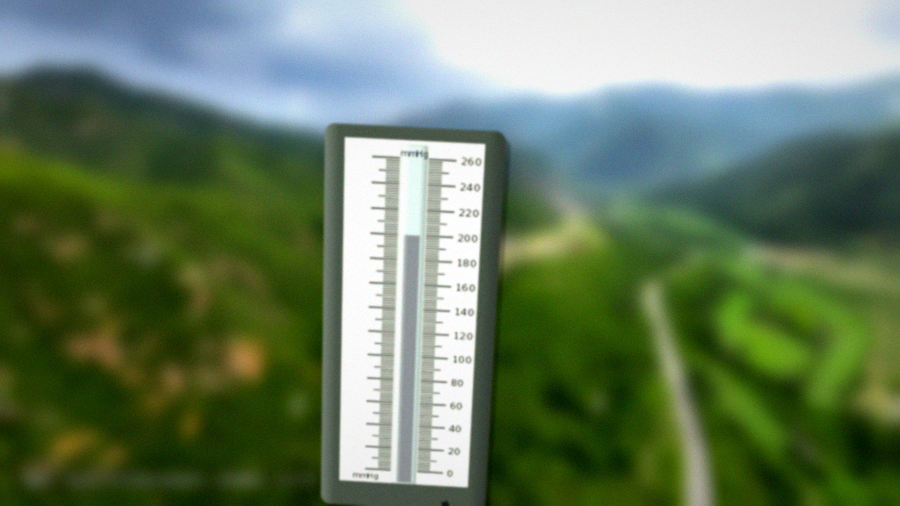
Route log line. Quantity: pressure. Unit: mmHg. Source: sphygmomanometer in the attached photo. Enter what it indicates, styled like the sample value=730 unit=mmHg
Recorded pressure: value=200 unit=mmHg
